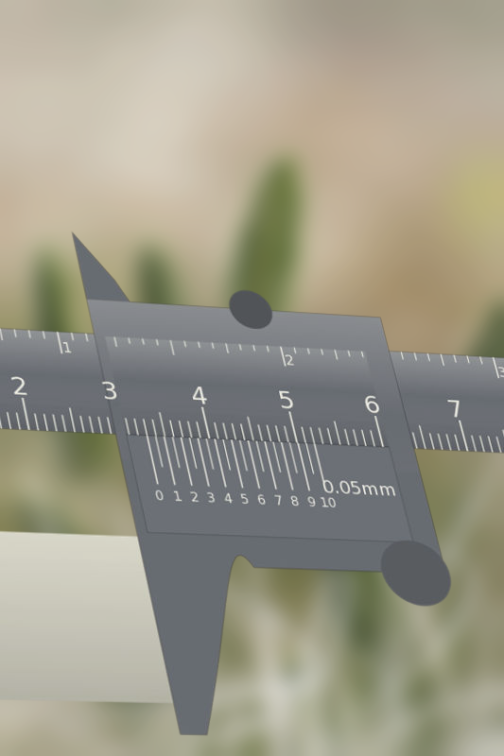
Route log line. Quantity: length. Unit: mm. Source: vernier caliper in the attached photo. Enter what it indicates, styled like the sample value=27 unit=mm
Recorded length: value=33.0 unit=mm
